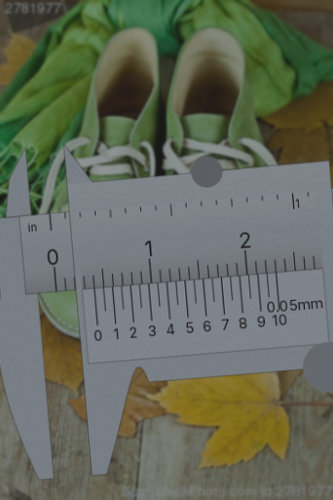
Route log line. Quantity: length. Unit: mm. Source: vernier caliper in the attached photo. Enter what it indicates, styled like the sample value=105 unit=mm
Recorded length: value=4.0 unit=mm
